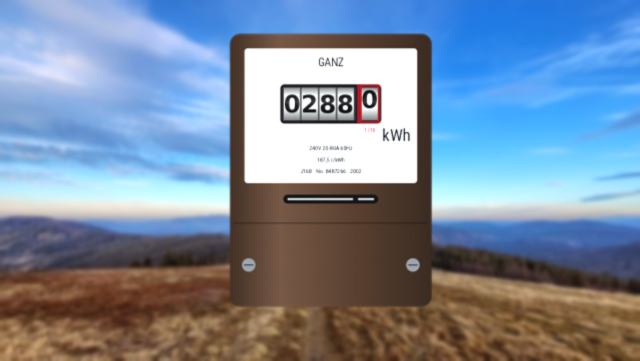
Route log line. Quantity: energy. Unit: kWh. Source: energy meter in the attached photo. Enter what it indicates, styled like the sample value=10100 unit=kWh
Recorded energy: value=288.0 unit=kWh
